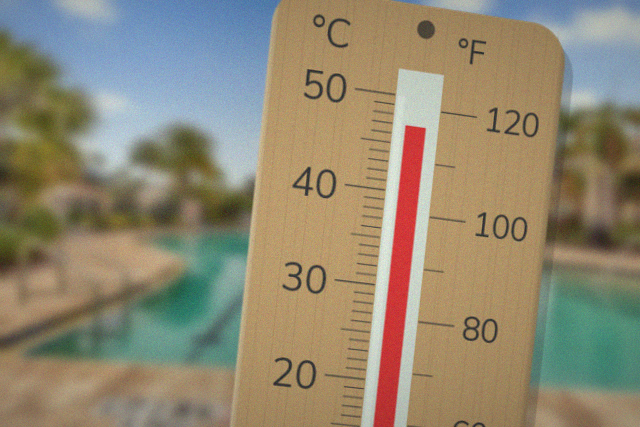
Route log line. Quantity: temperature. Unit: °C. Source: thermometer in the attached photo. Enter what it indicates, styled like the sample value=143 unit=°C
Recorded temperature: value=47 unit=°C
